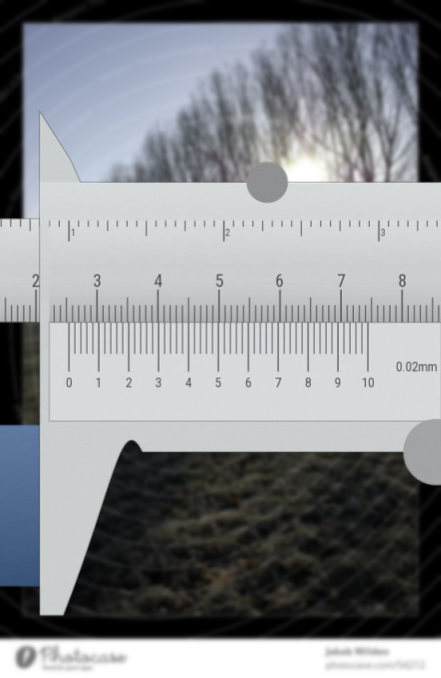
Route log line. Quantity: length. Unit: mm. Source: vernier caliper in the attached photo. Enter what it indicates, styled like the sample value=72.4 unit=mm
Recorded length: value=25.4 unit=mm
